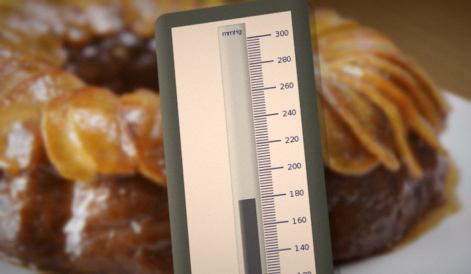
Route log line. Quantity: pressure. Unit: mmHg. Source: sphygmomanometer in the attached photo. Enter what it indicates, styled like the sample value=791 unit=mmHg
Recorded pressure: value=180 unit=mmHg
